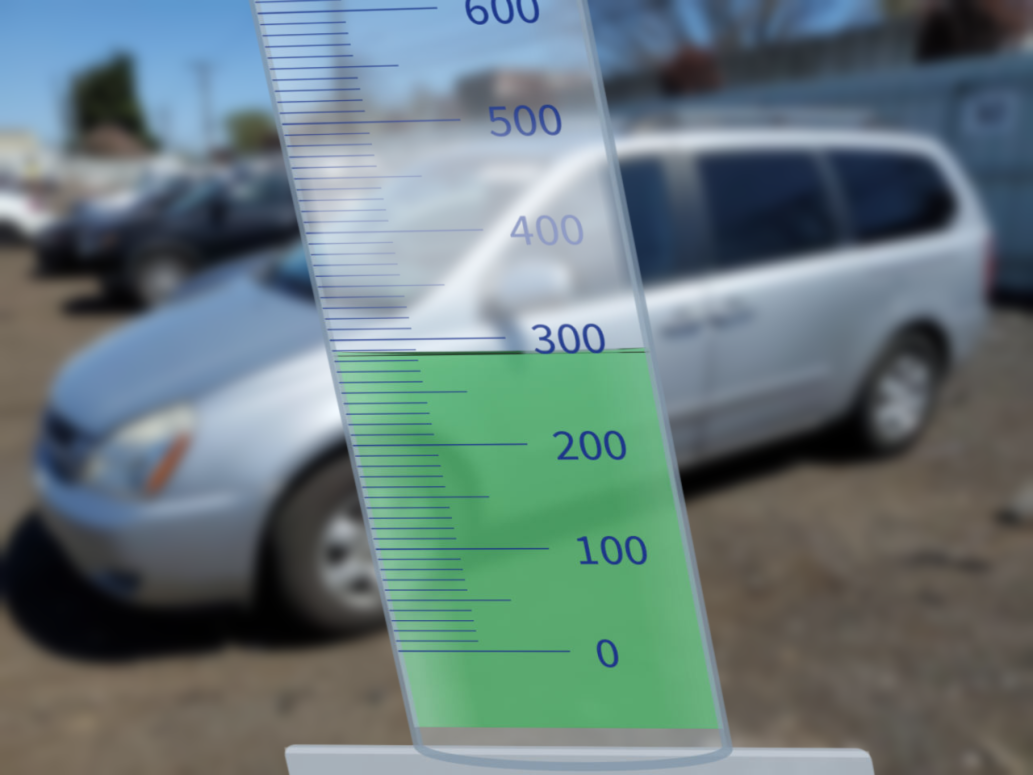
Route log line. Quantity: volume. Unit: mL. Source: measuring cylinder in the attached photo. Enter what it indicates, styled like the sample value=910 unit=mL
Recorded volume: value=285 unit=mL
